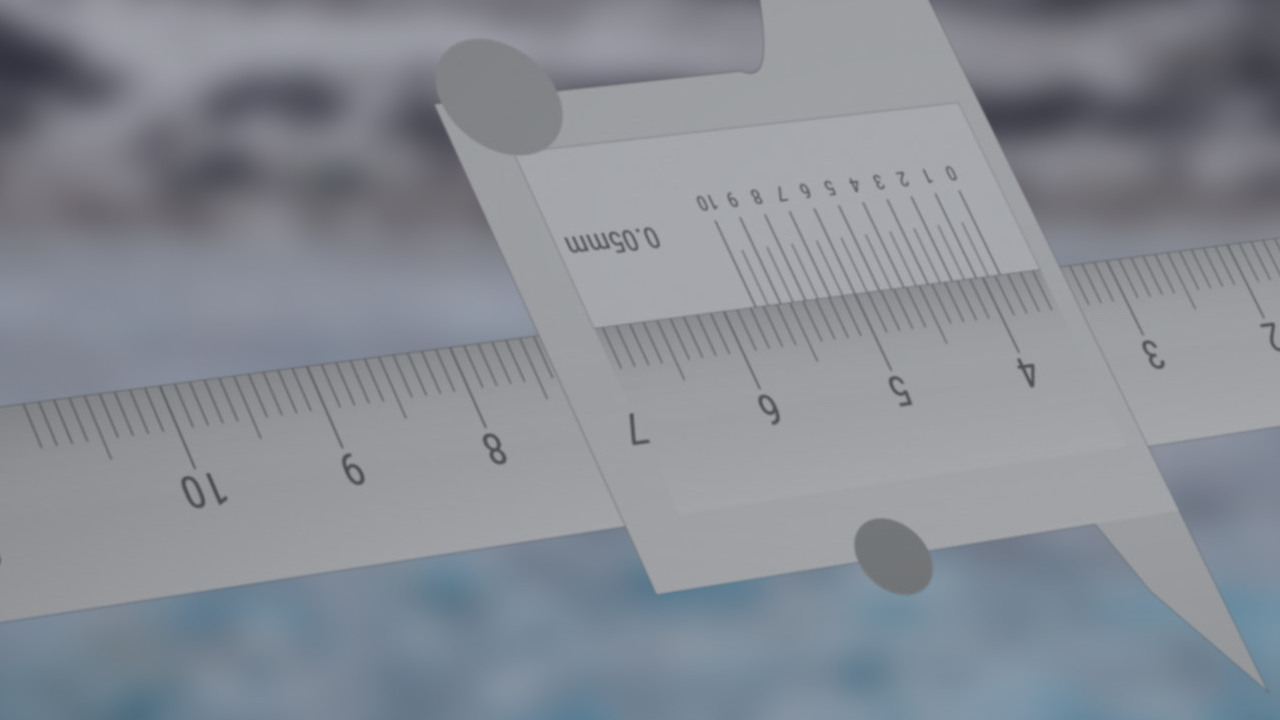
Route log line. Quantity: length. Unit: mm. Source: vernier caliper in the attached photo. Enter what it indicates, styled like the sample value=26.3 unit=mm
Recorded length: value=38.6 unit=mm
